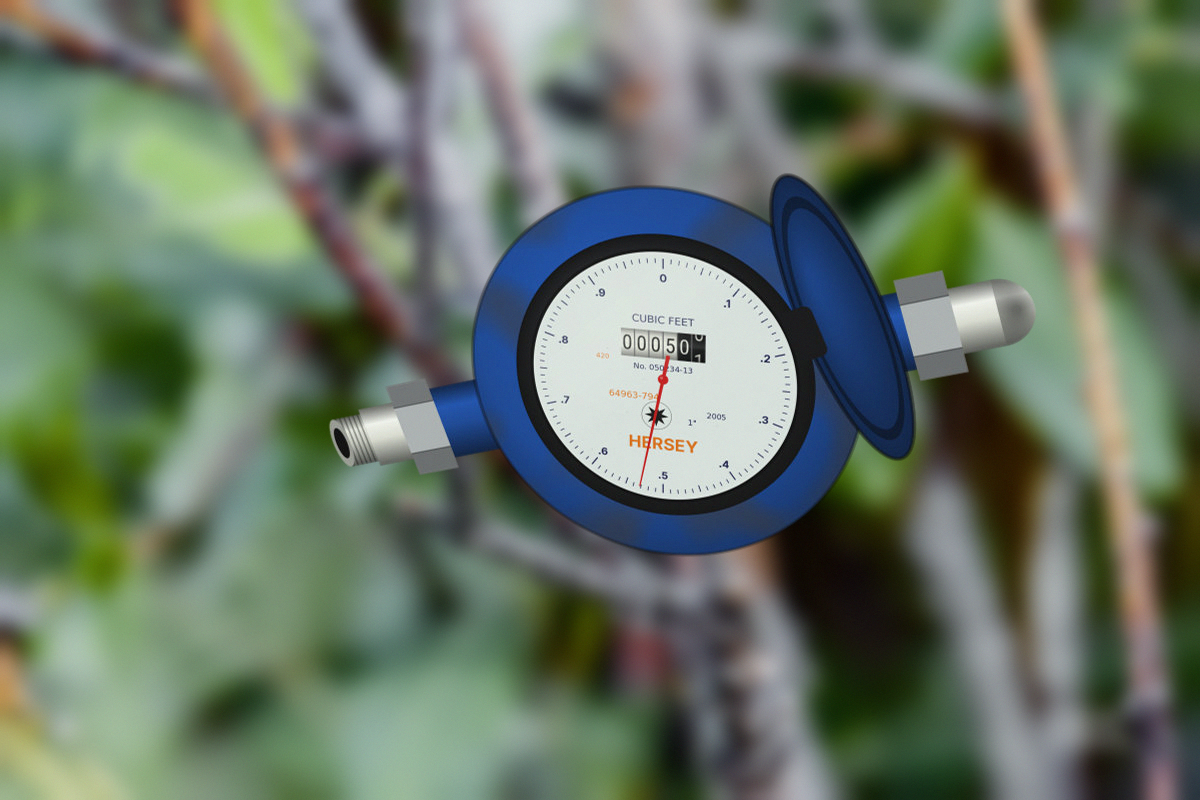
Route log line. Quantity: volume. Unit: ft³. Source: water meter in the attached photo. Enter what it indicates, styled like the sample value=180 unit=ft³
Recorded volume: value=500.53 unit=ft³
